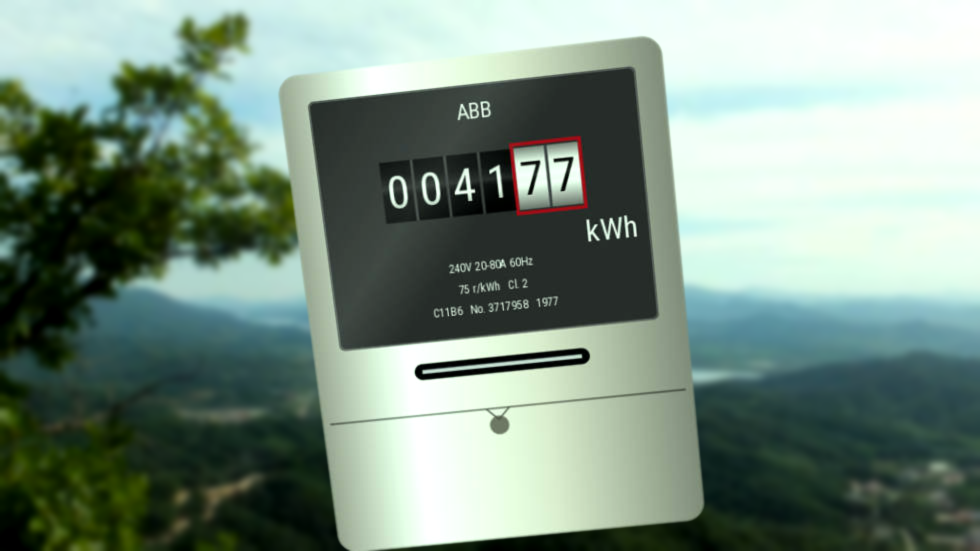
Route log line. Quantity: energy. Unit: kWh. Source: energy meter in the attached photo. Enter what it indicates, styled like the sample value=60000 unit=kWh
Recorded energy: value=41.77 unit=kWh
